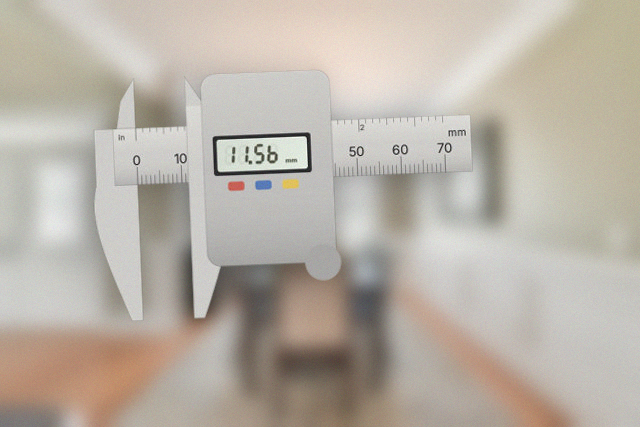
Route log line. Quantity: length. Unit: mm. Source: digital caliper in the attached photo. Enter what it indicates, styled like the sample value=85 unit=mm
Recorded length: value=11.56 unit=mm
